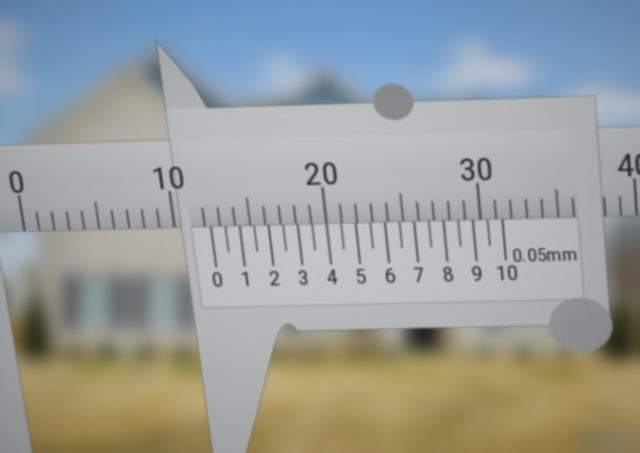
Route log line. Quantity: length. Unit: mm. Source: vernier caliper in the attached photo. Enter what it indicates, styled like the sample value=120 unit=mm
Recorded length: value=12.4 unit=mm
